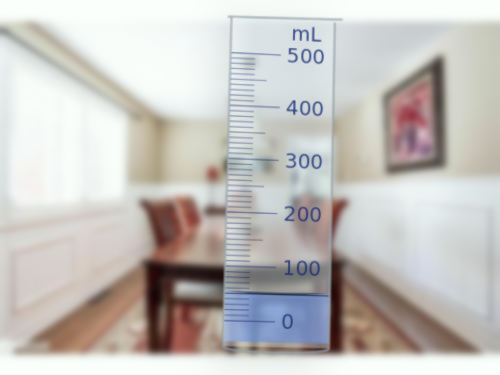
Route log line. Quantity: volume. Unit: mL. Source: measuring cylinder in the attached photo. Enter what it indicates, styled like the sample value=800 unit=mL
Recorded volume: value=50 unit=mL
